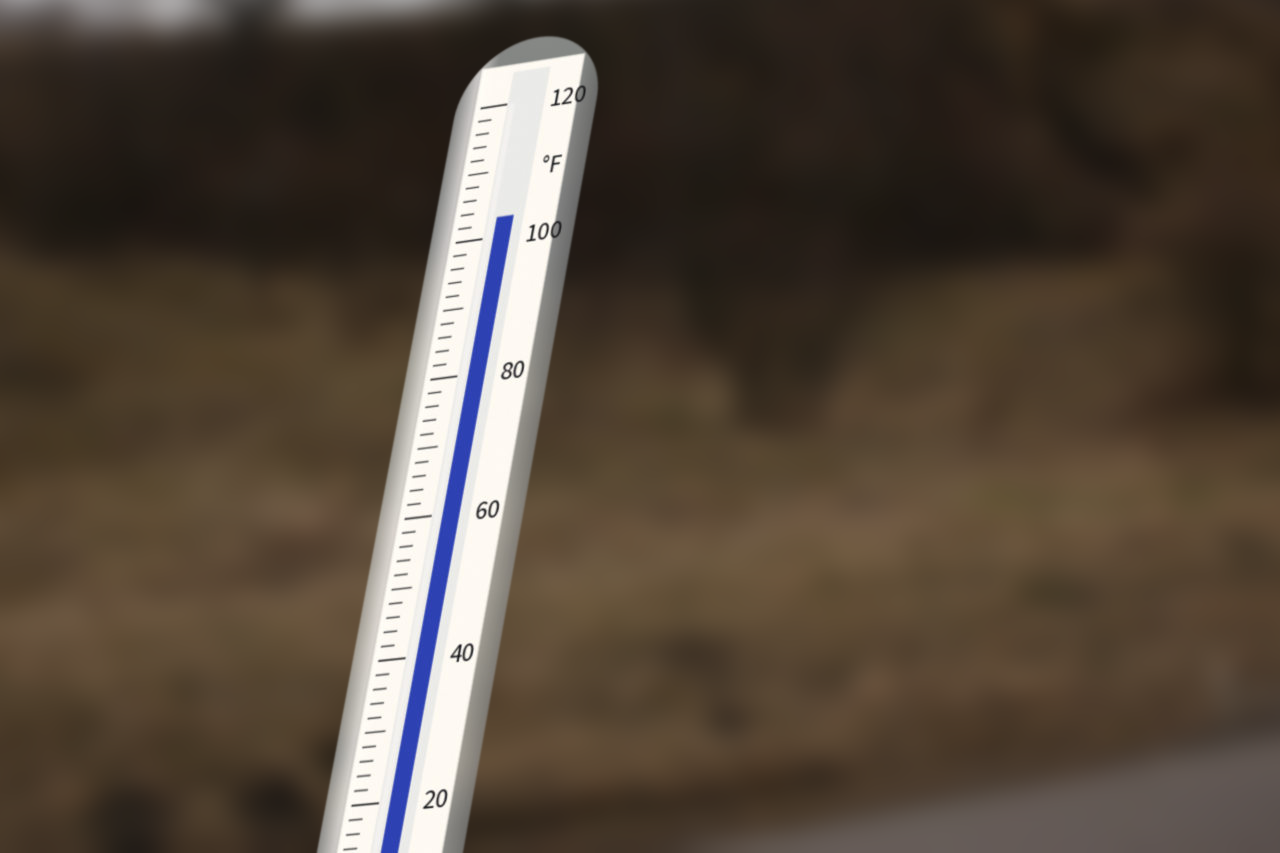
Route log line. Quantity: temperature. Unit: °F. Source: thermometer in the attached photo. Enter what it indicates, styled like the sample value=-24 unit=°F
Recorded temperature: value=103 unit=°F
